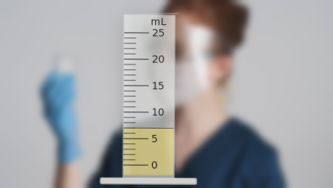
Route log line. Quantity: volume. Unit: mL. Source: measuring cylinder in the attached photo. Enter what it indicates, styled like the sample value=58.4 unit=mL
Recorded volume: value=7 unit=mL
